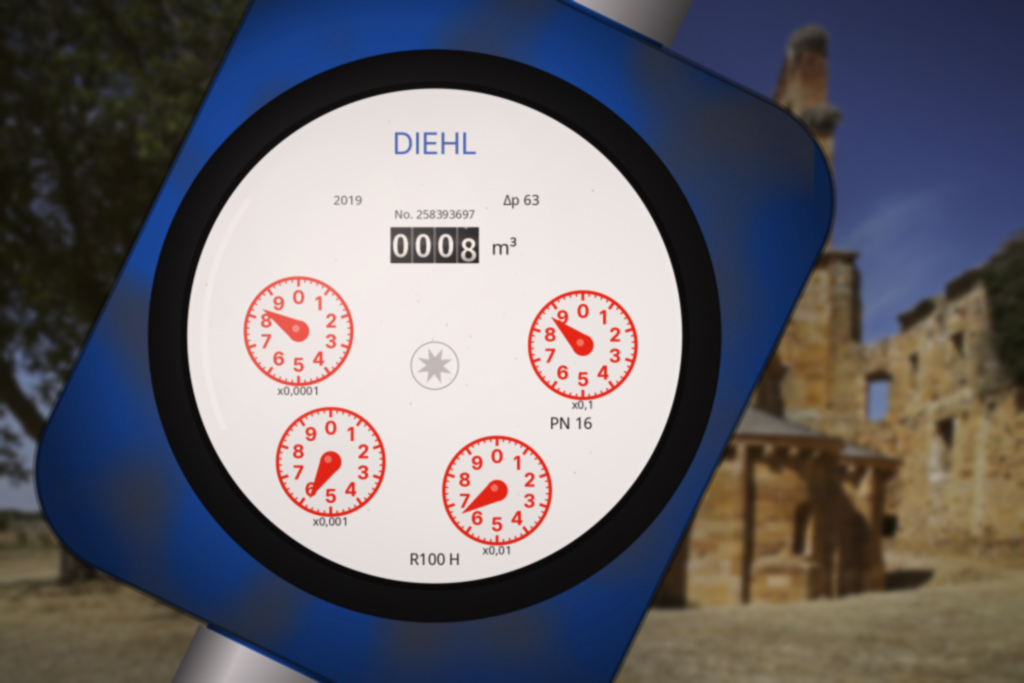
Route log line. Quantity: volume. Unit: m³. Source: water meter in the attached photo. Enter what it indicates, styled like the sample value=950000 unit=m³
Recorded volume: value=7.8658 unit=m³
